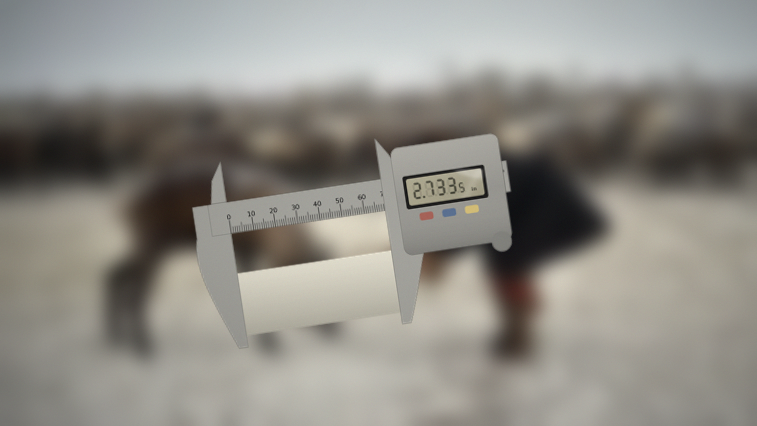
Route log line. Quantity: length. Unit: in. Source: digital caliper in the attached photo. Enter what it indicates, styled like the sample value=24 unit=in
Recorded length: value=2.7335 unit=in
